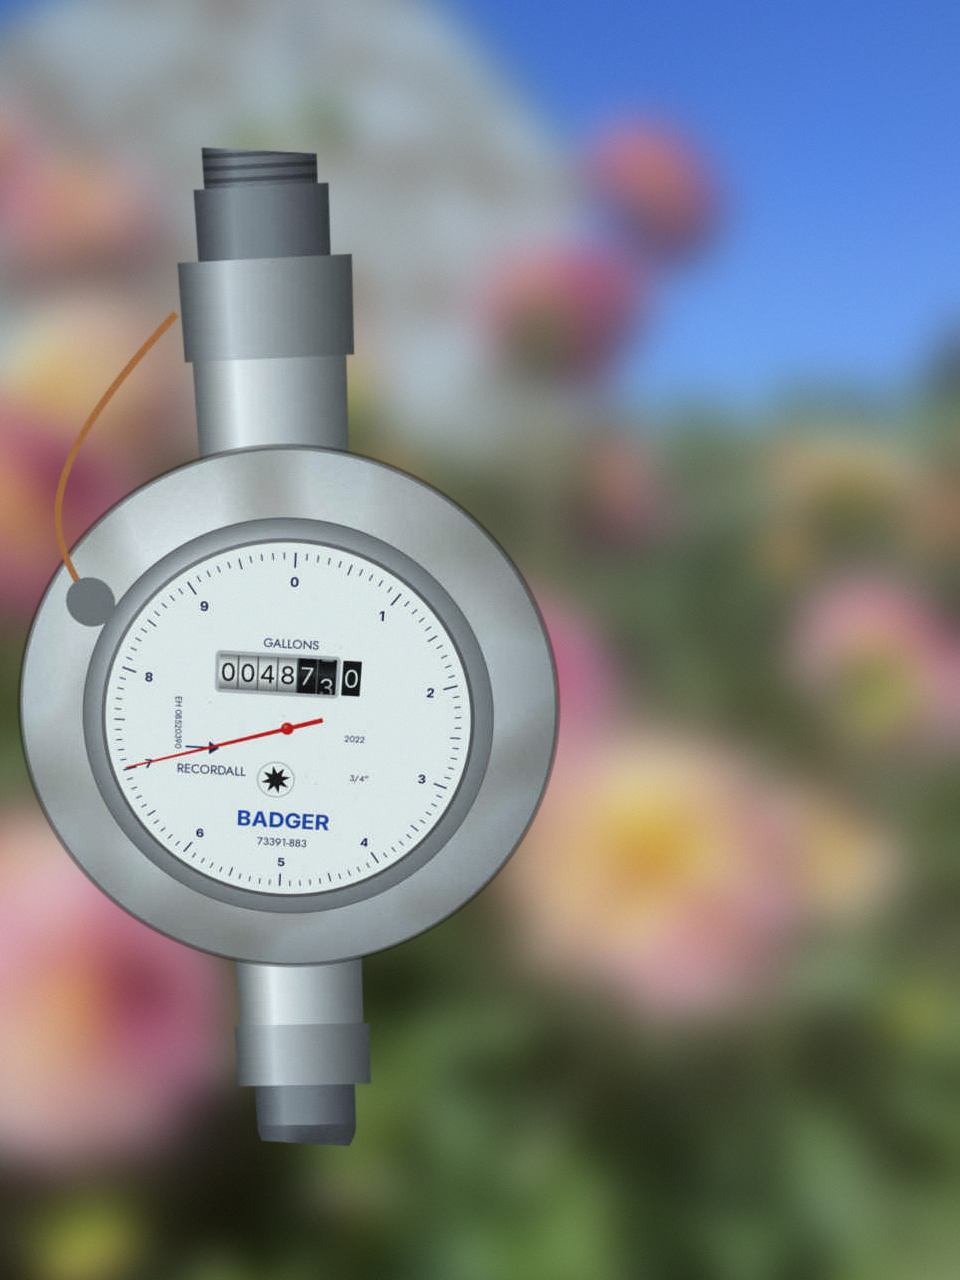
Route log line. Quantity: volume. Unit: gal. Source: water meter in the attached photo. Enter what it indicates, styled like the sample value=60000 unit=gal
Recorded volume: value=48727.0 unit=gal
